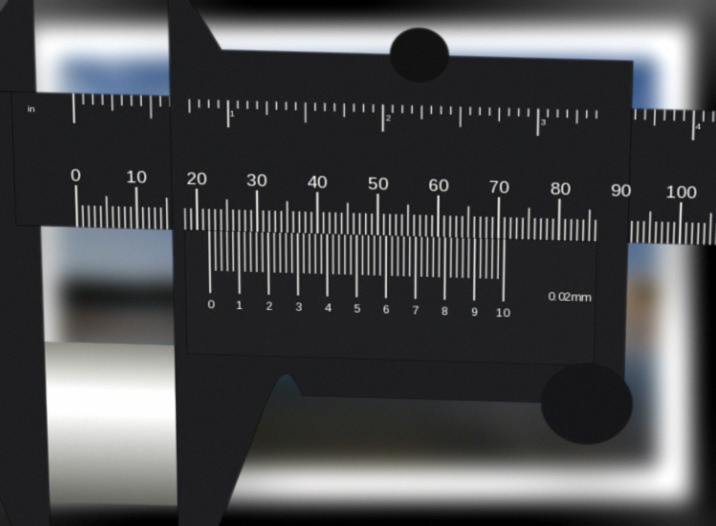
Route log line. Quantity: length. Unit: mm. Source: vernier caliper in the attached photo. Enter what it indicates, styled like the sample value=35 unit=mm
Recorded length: value=22.0 unit=mm
